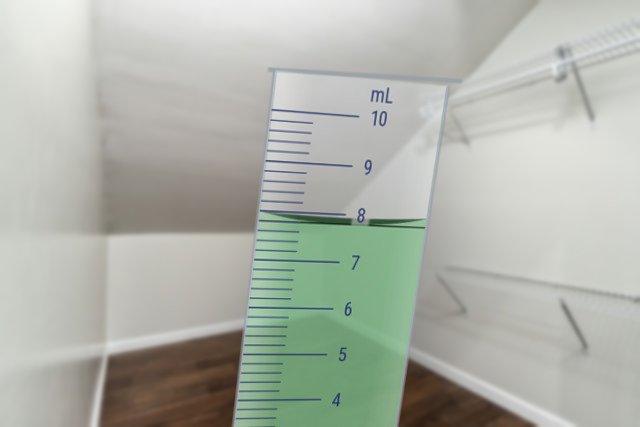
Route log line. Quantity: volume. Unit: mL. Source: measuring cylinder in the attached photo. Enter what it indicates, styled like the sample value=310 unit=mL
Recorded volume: value=7.8 unit=mL
